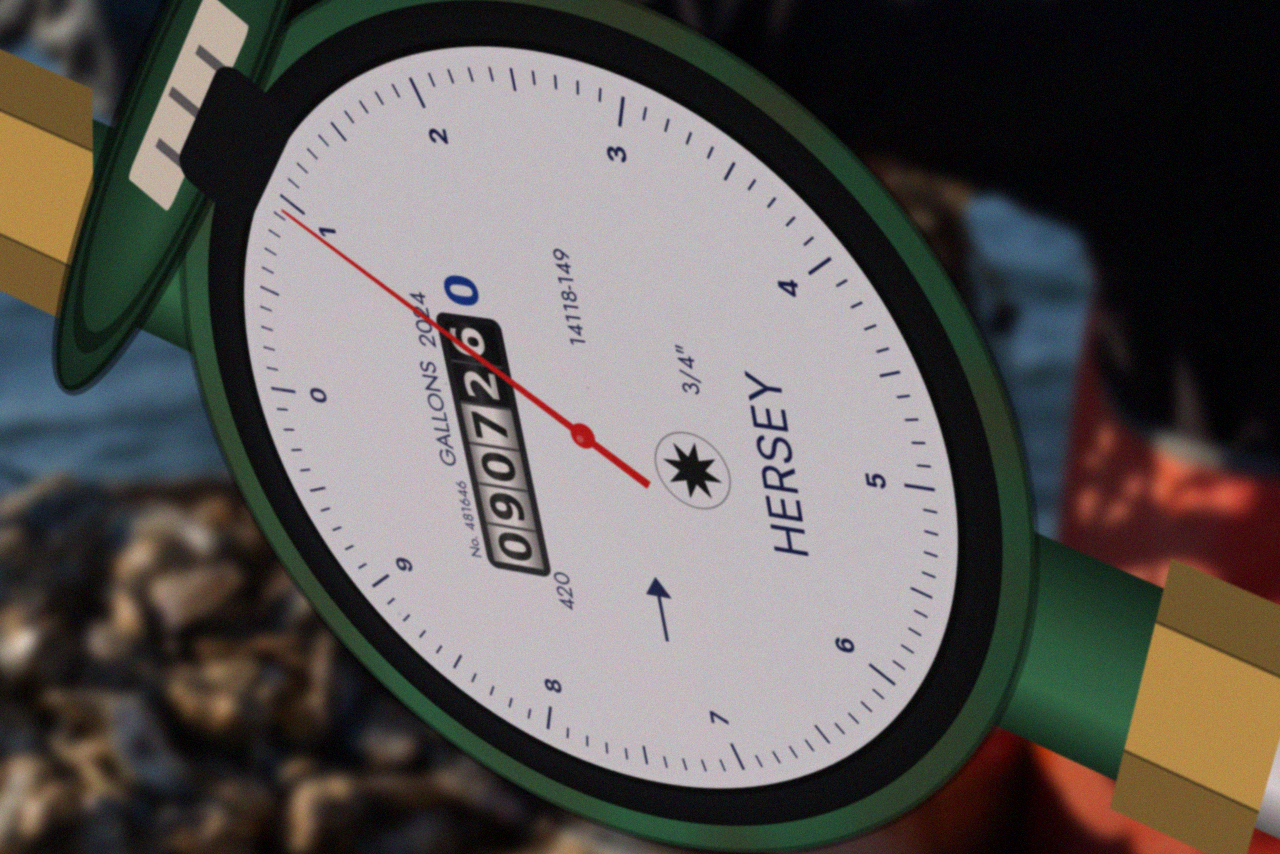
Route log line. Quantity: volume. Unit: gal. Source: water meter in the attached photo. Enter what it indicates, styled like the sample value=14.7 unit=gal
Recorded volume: value=907260.9 unit=gal
